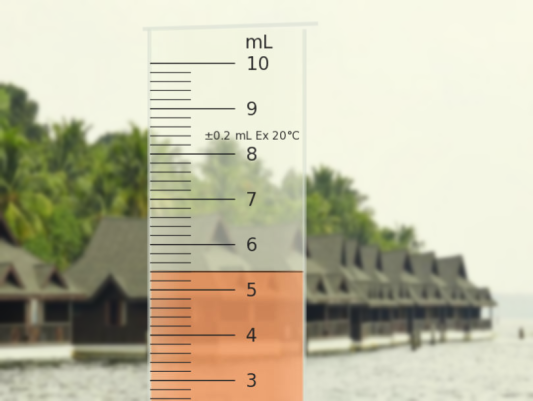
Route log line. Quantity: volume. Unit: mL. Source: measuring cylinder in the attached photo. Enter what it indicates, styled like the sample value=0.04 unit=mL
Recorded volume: value=5.4 unit=mL
